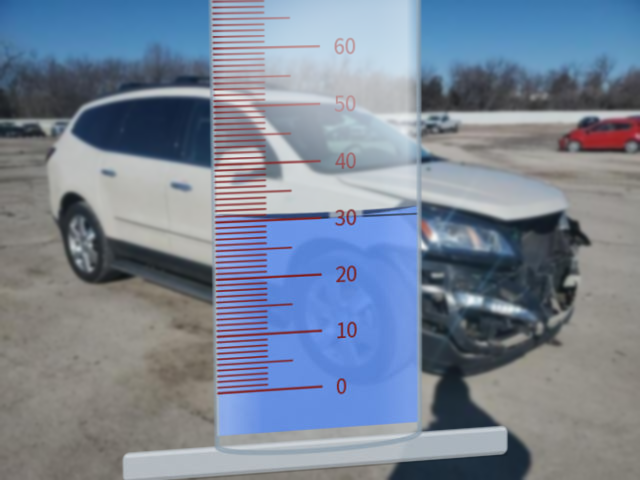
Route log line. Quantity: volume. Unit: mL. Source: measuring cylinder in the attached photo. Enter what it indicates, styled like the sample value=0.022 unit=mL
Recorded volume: value=30 unit=mL
